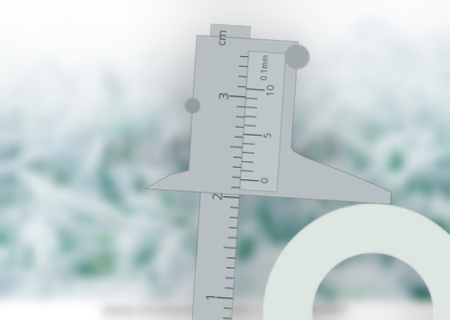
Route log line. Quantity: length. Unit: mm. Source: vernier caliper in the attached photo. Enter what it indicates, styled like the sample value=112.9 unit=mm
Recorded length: value=21.8 unit=mm
